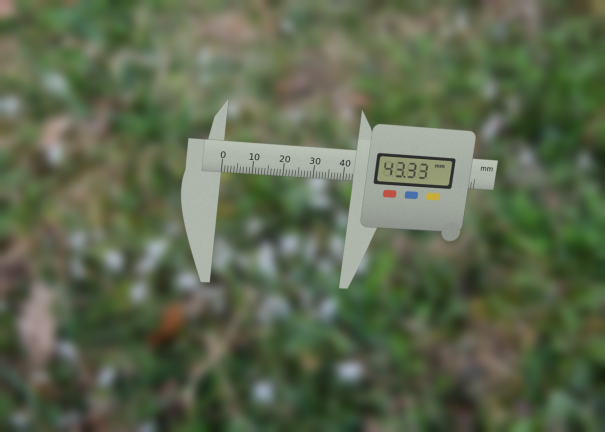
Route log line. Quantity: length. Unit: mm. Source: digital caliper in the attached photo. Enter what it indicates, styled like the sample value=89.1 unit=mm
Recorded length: value=43.33 unit=mm
